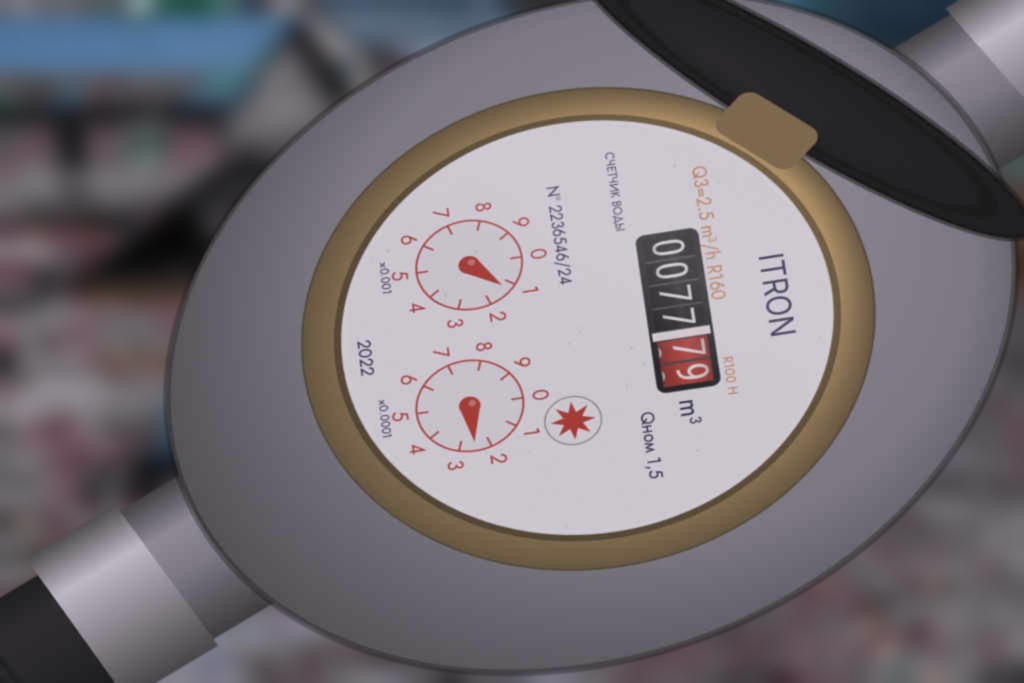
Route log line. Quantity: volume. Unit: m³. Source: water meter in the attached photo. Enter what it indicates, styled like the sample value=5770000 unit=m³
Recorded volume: value=77.7912 unit=m³
